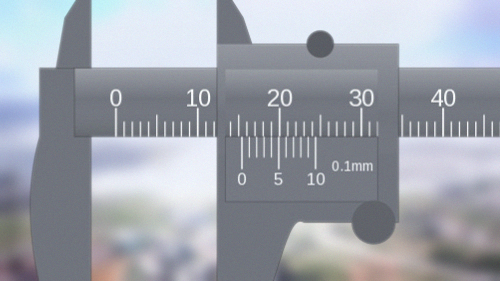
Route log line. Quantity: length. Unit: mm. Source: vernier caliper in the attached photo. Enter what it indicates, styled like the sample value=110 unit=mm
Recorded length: value=15.4 unit=mm
